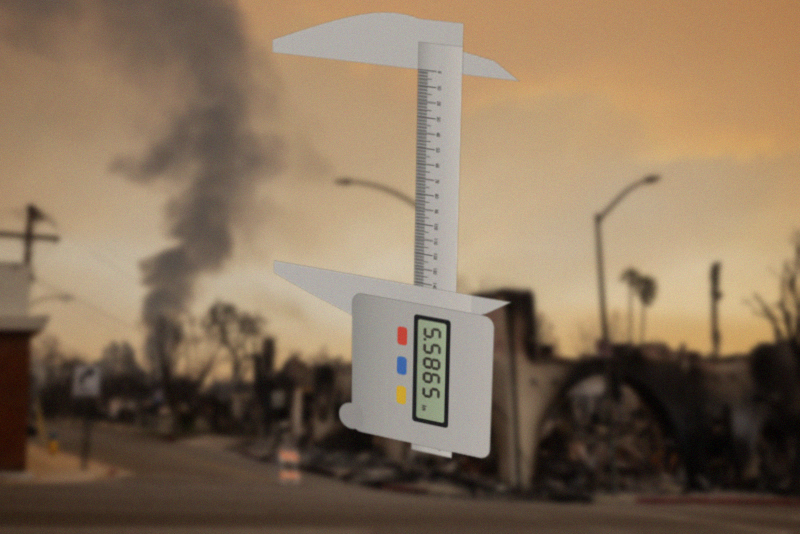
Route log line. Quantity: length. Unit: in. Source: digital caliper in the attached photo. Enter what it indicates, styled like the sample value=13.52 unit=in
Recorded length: value=5.5865 unit=in
